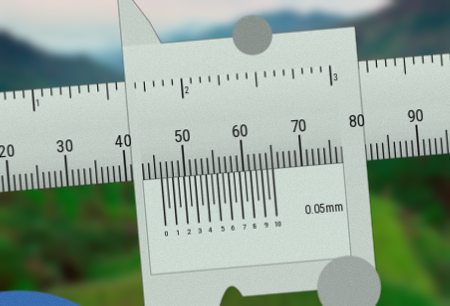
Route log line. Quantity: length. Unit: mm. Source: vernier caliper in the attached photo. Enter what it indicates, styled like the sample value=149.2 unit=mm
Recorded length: value=46.0 unit=mm
